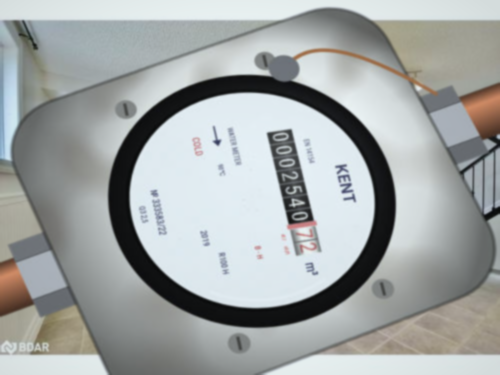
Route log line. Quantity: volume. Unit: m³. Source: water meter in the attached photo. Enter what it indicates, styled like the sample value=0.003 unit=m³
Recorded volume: value=2540.72 unit=m³
